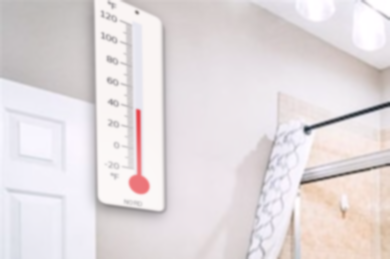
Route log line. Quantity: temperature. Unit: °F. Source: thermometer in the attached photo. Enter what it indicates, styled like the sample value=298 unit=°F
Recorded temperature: value=40 unit=°F
